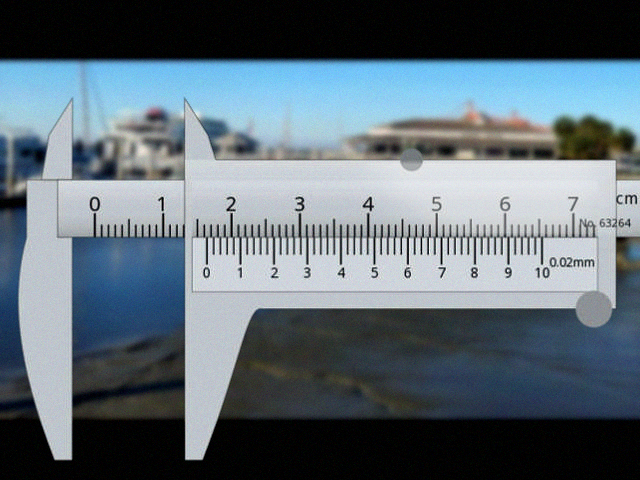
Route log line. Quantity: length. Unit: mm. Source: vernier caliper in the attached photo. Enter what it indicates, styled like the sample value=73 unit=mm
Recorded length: value=16.4 unit=mm
